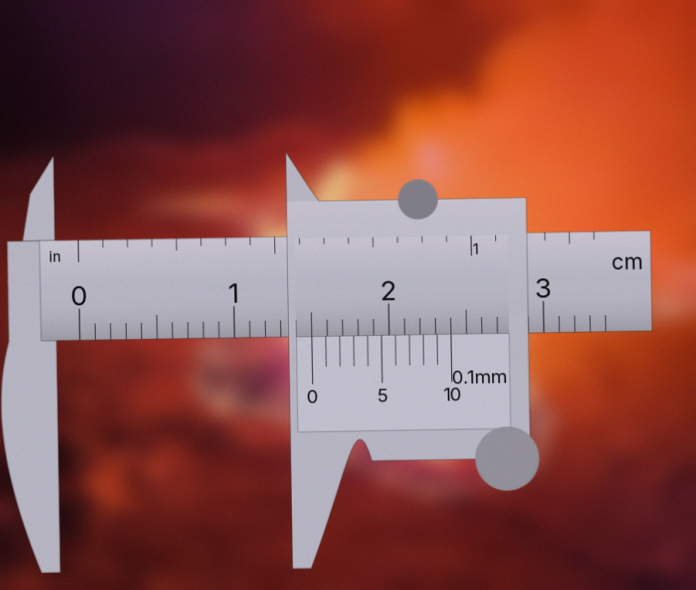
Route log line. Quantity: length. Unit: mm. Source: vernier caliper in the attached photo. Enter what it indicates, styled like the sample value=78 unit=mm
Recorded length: value=15.0 unit=mm
